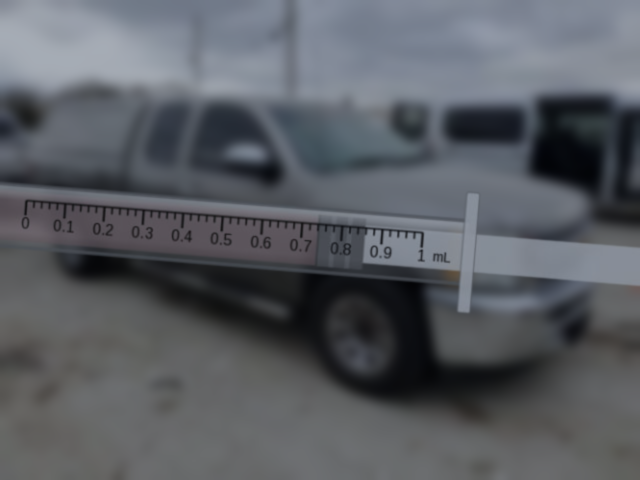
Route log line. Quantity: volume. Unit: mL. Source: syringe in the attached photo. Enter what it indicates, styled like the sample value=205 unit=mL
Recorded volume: value=0.74 unit=mL
